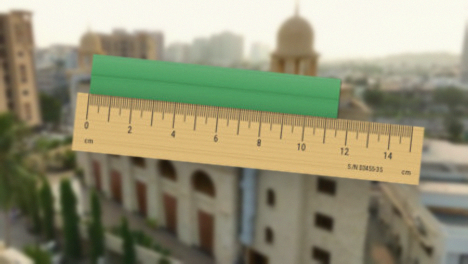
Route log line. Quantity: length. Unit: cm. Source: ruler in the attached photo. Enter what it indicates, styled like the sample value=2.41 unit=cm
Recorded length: value=11.5 unit=cm
